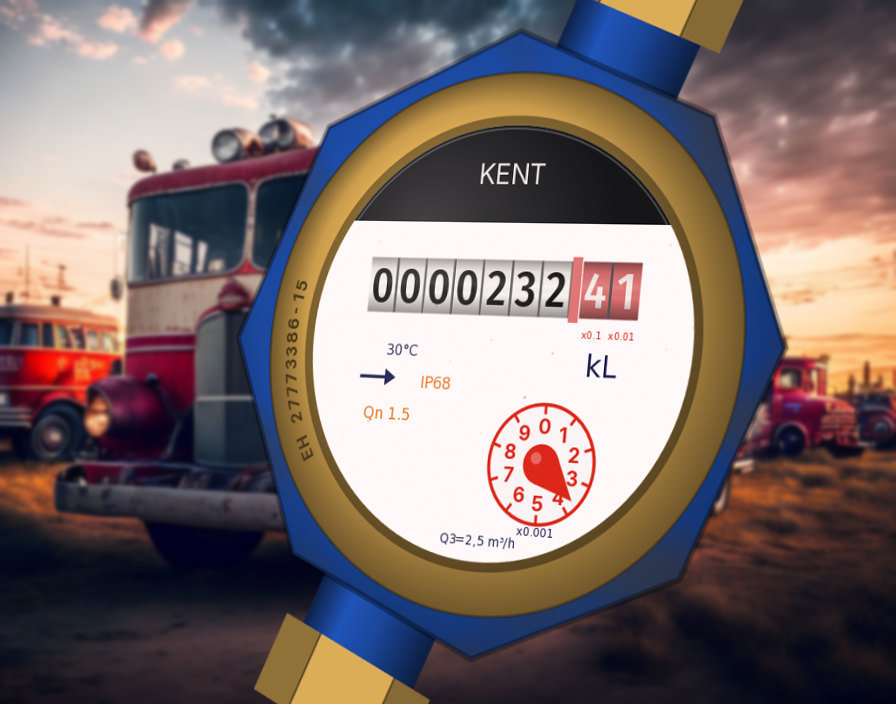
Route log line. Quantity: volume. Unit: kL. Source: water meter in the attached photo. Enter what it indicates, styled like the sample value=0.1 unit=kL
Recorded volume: value=232.413 unit=kL
